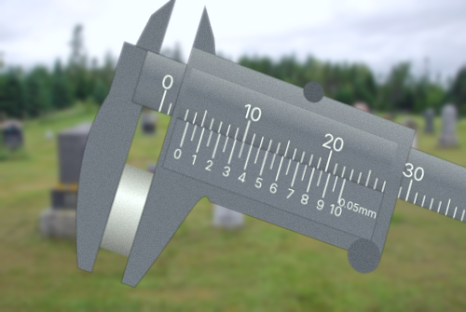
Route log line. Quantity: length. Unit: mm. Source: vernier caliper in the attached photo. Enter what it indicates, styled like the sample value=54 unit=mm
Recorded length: value=3.4 unit=mm
